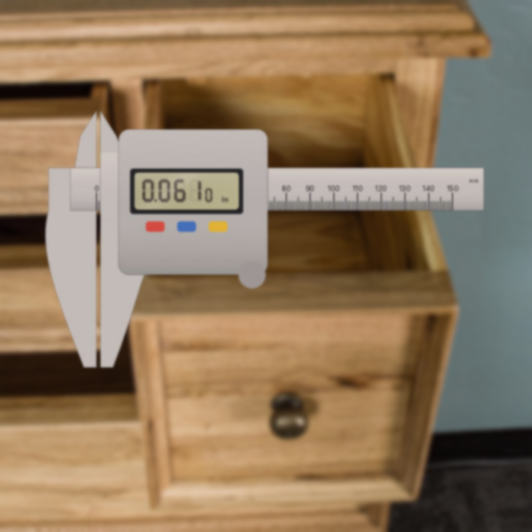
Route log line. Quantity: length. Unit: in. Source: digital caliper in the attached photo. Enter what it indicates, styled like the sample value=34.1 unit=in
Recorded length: value=0.0610 unit=in
